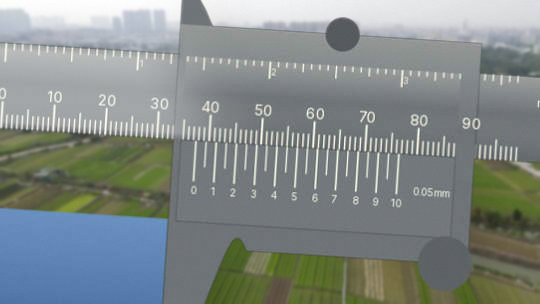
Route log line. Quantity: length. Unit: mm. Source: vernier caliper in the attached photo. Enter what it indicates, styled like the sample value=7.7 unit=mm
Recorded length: value=37.5 unit=mm
